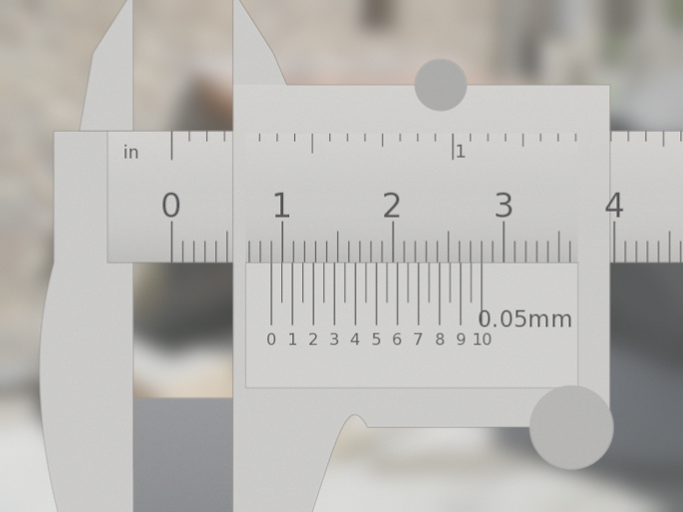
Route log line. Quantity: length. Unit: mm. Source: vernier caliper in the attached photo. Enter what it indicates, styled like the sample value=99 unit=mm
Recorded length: value=9.0 unit=mm
